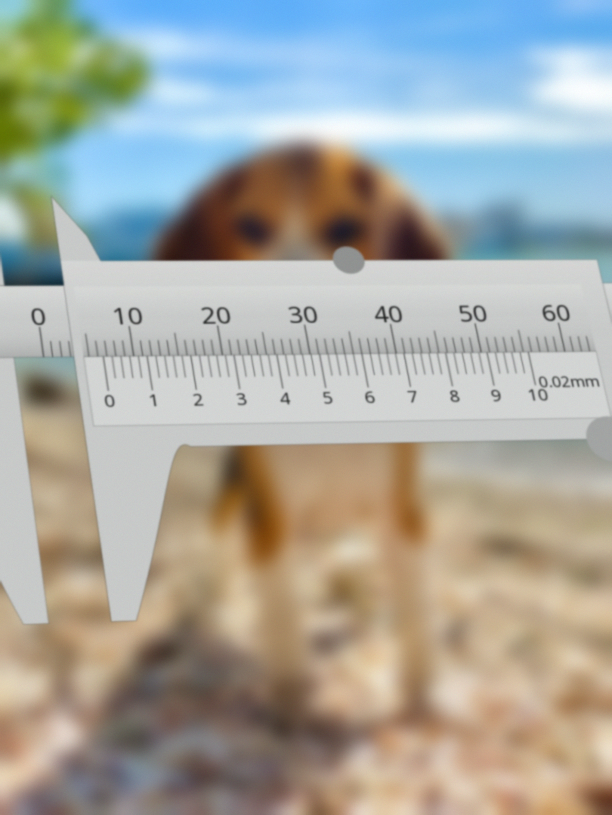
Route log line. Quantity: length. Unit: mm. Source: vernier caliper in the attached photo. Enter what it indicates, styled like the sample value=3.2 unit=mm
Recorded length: value=6.6 unit=mm
